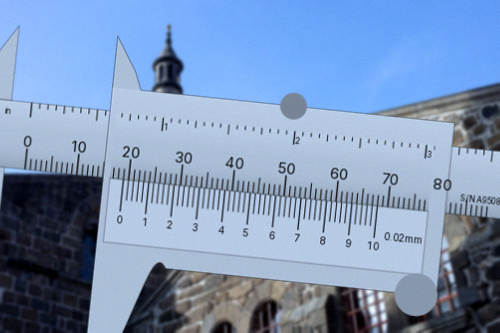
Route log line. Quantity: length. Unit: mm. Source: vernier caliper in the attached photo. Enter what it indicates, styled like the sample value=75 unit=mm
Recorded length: value=19.0 unit=mm
